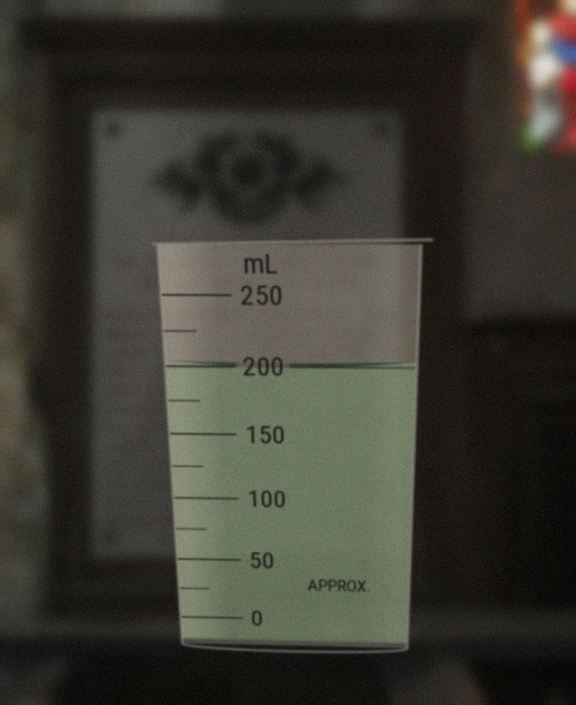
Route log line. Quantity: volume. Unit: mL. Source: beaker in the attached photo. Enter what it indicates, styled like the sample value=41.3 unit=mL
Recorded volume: value=200 unit=mL
